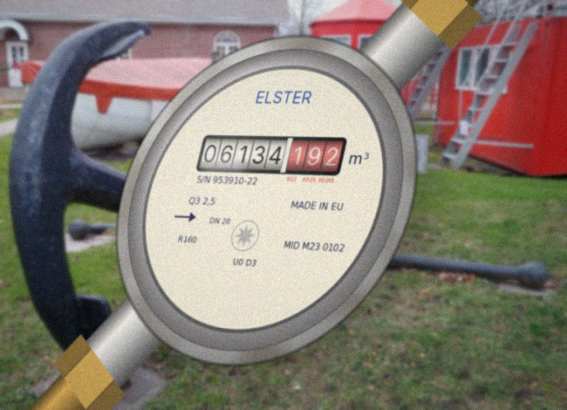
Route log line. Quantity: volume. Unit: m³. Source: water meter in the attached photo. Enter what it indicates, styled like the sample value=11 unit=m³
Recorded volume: value=6134.192 unit=m³
